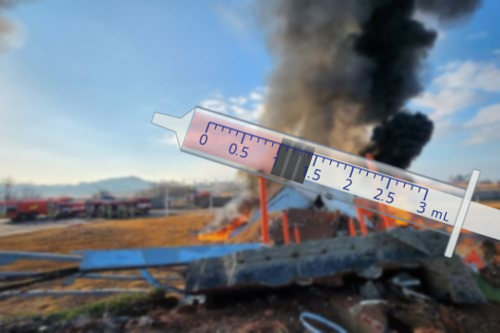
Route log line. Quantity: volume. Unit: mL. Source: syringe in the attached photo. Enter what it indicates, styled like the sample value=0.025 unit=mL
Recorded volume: value=1 unit=mL
